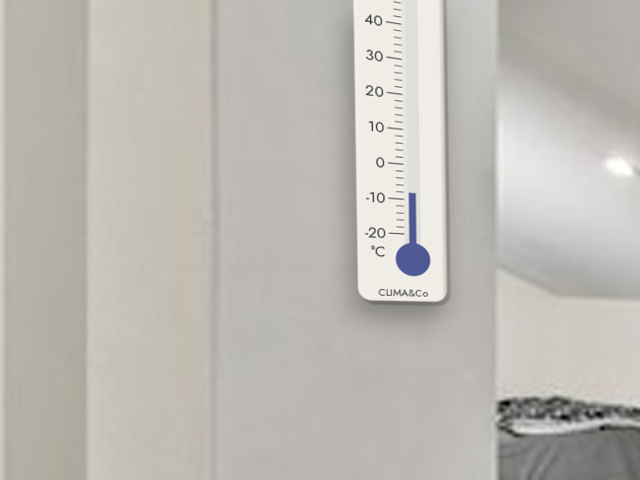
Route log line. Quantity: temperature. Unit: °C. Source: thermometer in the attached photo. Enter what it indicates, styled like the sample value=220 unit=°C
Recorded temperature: value=-8 unit=°C
